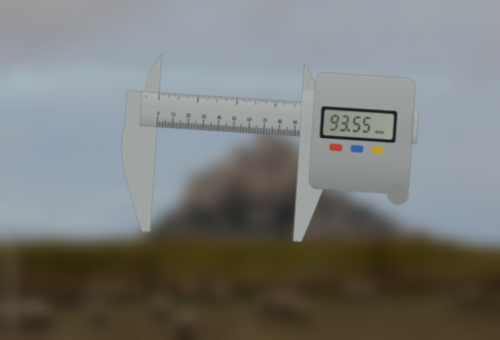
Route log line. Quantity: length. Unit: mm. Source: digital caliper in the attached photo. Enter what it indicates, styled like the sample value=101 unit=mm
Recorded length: value=93.55 unit=mm
